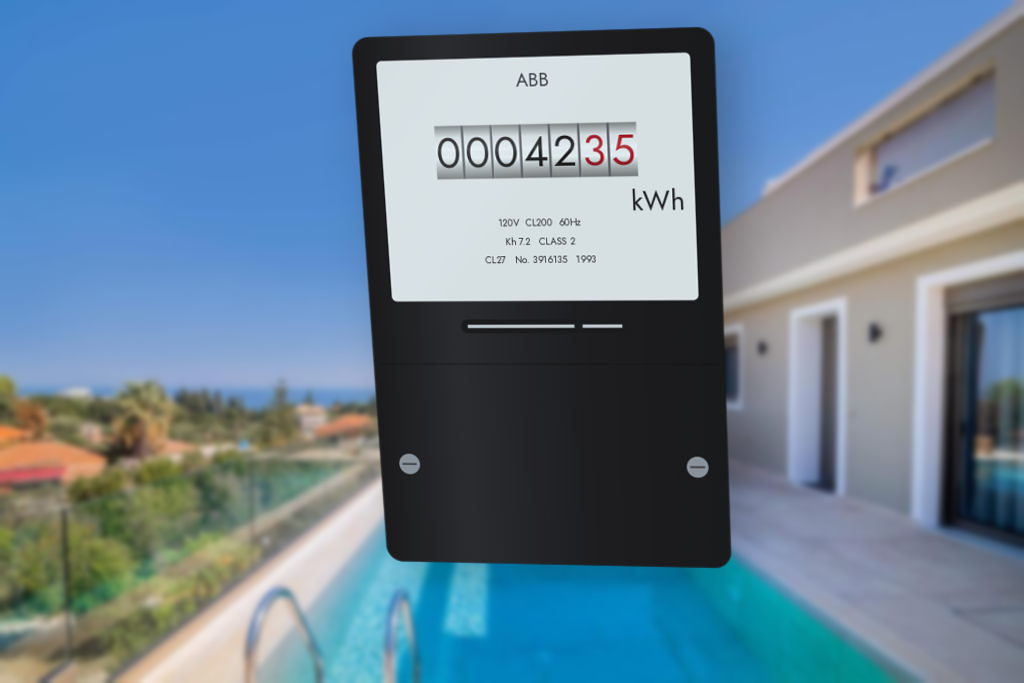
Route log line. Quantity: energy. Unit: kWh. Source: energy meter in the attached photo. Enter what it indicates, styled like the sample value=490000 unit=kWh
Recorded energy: value=42.35 unit=kWh
